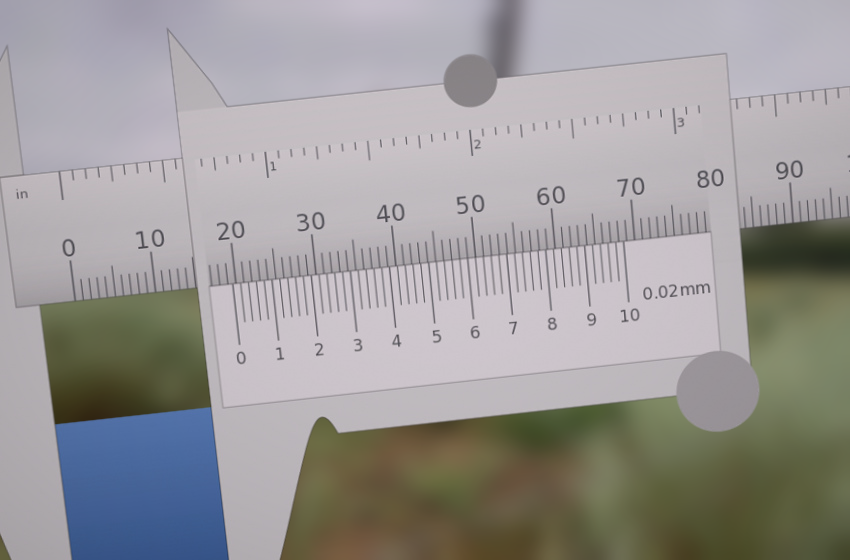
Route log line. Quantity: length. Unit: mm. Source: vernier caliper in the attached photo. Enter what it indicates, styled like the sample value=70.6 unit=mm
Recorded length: value=19.6 unit=mm
